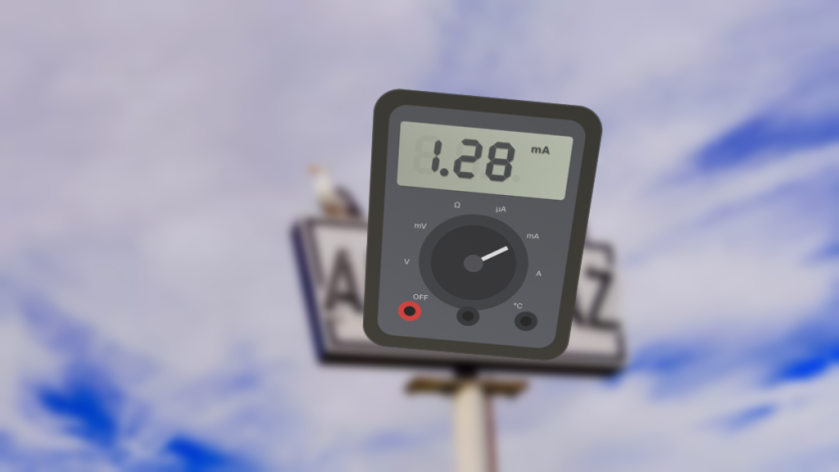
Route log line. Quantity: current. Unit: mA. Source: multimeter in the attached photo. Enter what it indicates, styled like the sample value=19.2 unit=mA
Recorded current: value=1.28 unit=mA
